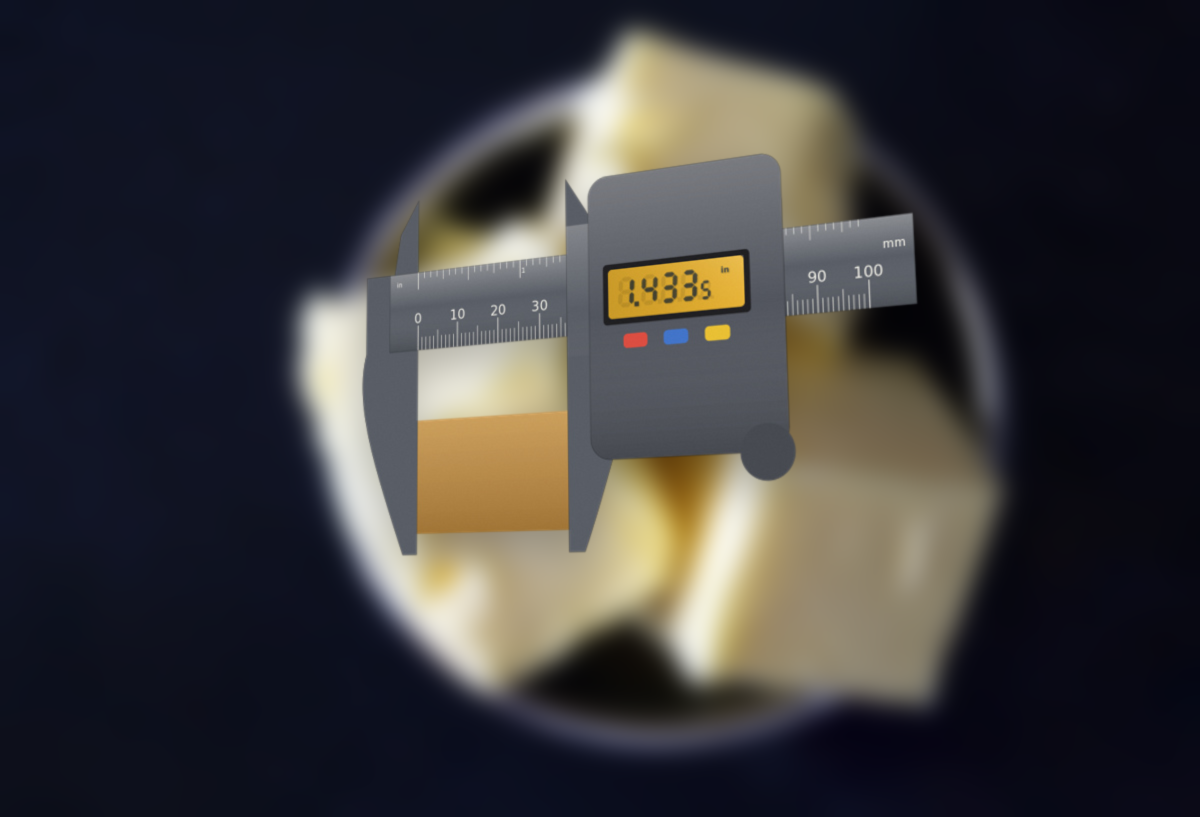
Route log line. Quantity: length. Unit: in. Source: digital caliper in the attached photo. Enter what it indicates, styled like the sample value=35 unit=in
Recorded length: value=1.4335 unit=in
